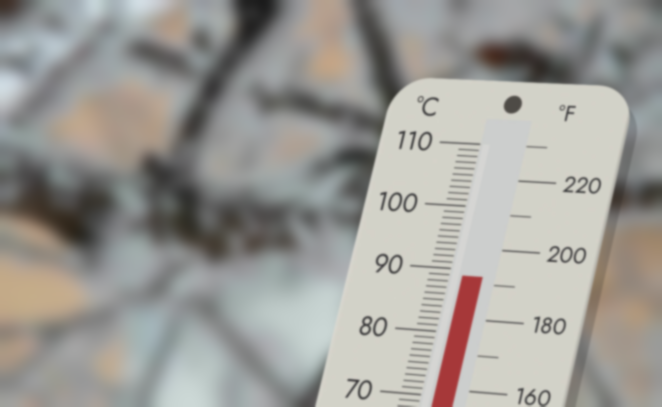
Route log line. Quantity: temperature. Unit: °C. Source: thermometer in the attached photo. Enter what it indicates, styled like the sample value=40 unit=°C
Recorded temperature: value=89 unit=°C
